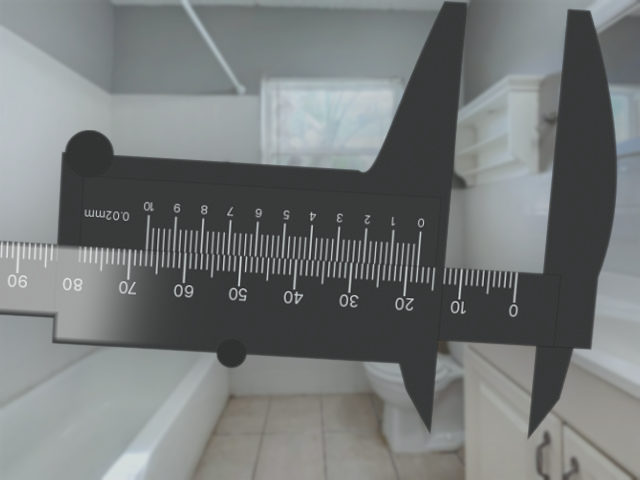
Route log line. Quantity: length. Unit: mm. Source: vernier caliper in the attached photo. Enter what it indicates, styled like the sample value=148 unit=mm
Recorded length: value=18.0 unit=mm
